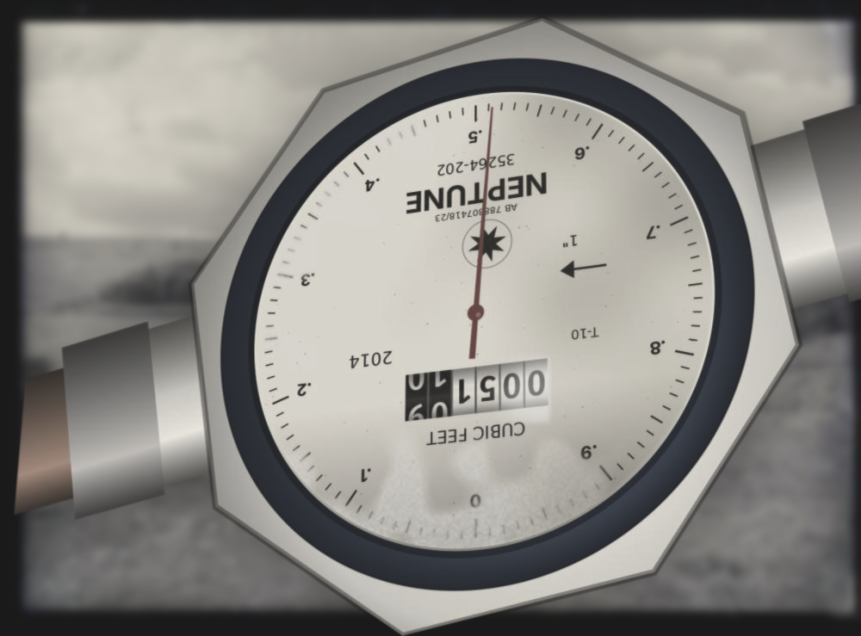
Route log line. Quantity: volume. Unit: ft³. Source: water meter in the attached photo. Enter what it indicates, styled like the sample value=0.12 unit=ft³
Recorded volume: value=5109.51 unit=ft³
